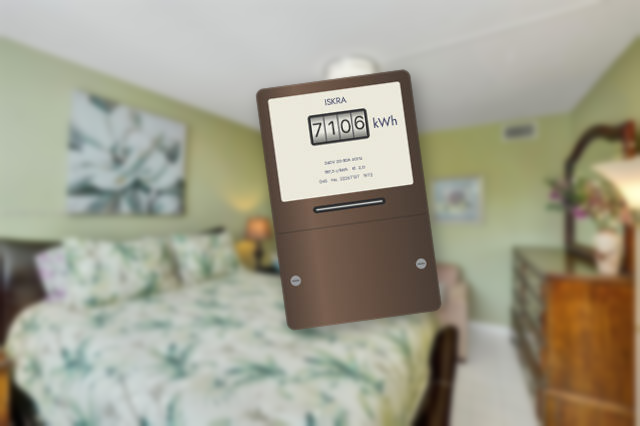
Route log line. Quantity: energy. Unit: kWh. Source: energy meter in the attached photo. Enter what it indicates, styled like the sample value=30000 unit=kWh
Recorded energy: value=7106 unit=kWh
